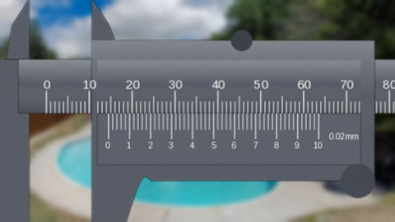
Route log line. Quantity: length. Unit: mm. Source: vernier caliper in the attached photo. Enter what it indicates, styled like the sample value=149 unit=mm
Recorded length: value=14.5 unit=mm
